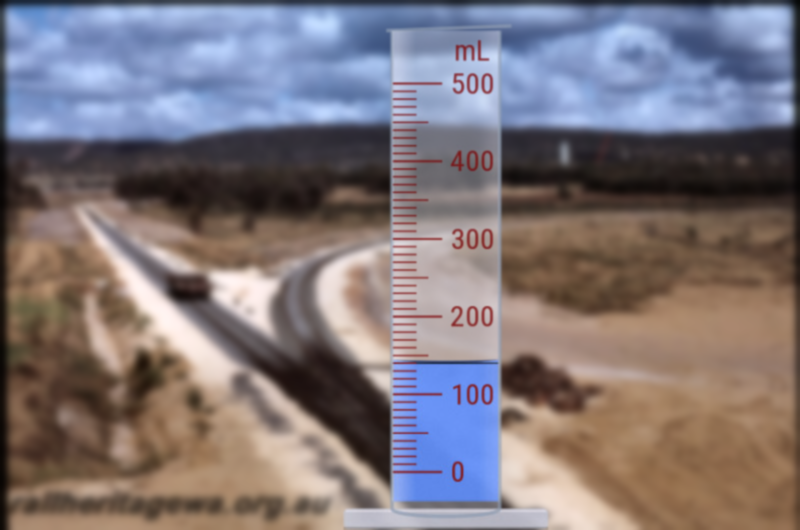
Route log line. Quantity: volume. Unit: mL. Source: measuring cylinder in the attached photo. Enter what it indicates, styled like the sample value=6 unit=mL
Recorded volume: value=140 unit=mL
